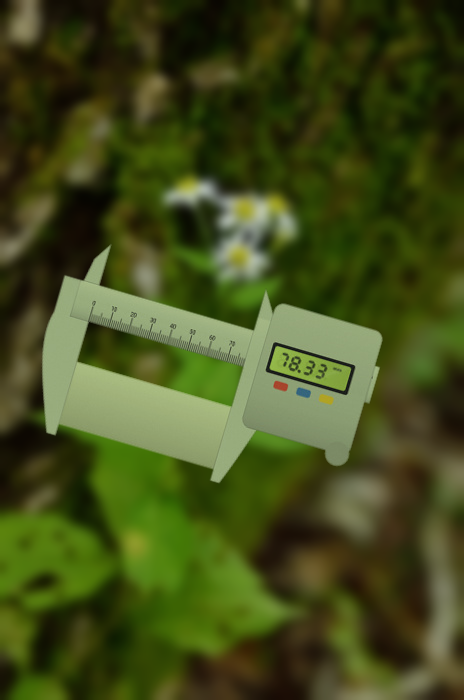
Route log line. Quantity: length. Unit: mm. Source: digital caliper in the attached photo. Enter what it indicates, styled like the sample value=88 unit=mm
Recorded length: value=78.33 unit=mm
